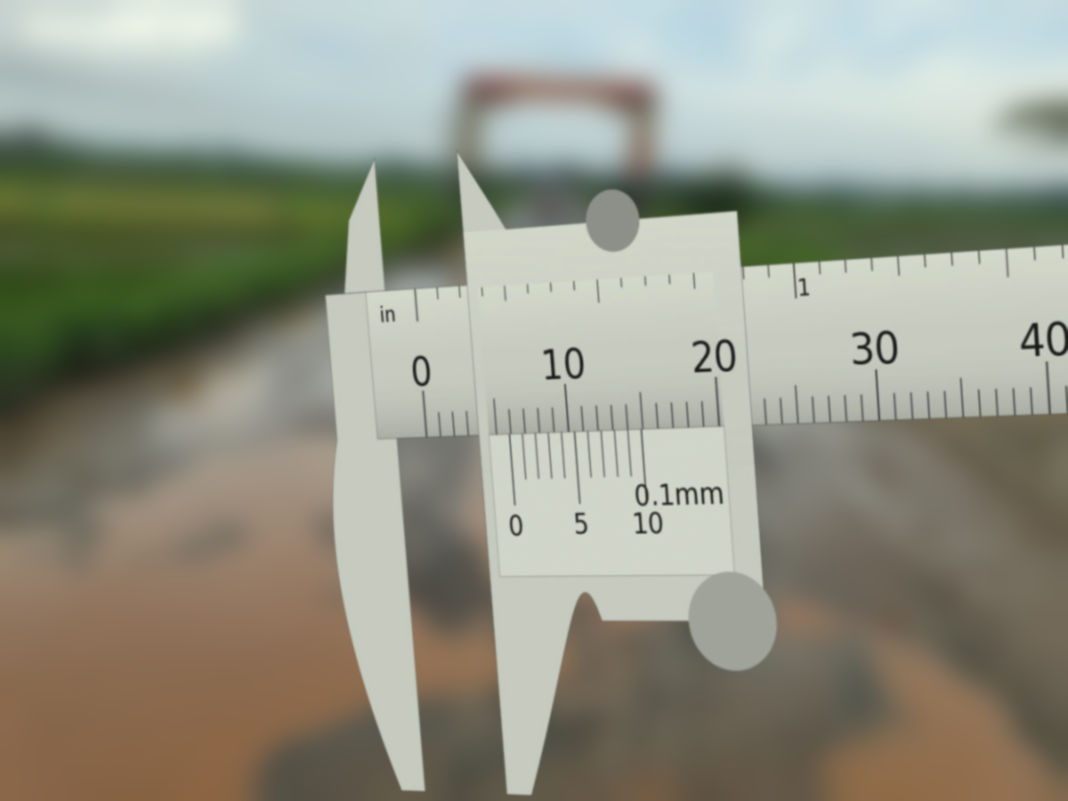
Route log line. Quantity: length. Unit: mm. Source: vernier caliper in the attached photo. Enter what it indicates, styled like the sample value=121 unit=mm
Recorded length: value=5.9 unit=mm
